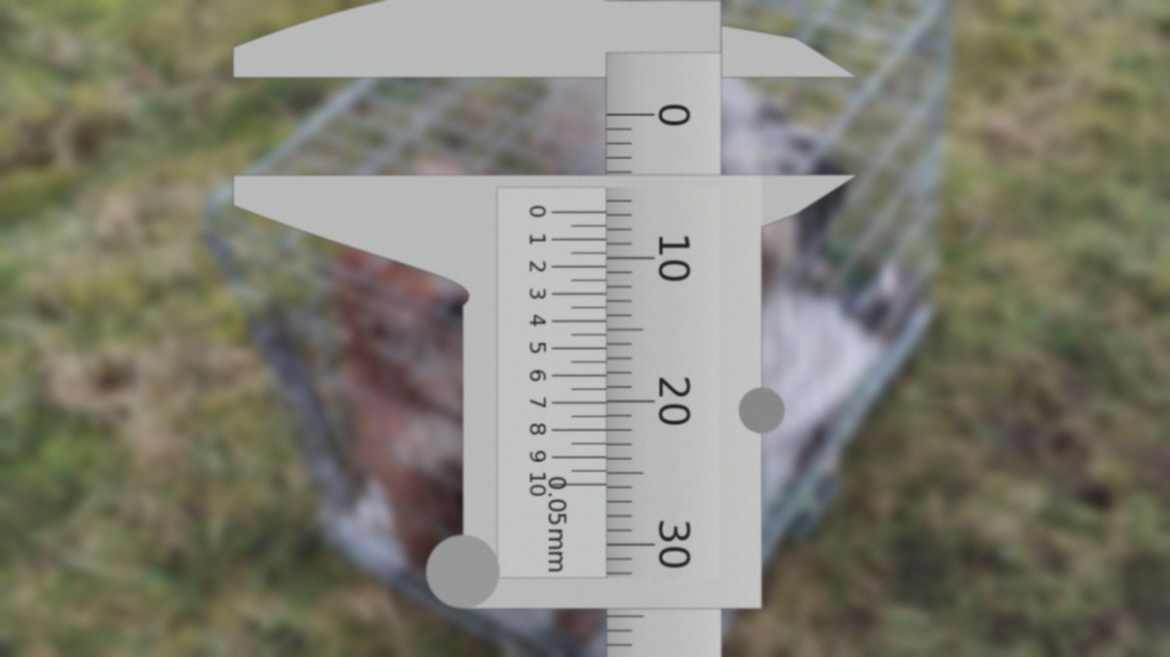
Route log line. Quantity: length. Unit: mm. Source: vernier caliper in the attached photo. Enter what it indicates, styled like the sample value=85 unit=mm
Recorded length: value=6.8 unit=mm
